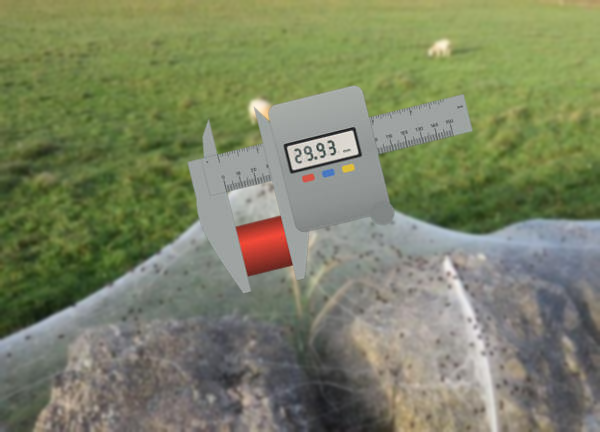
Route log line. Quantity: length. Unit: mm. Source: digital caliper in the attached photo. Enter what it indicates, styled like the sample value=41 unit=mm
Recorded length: value=29.93 unit=mm
